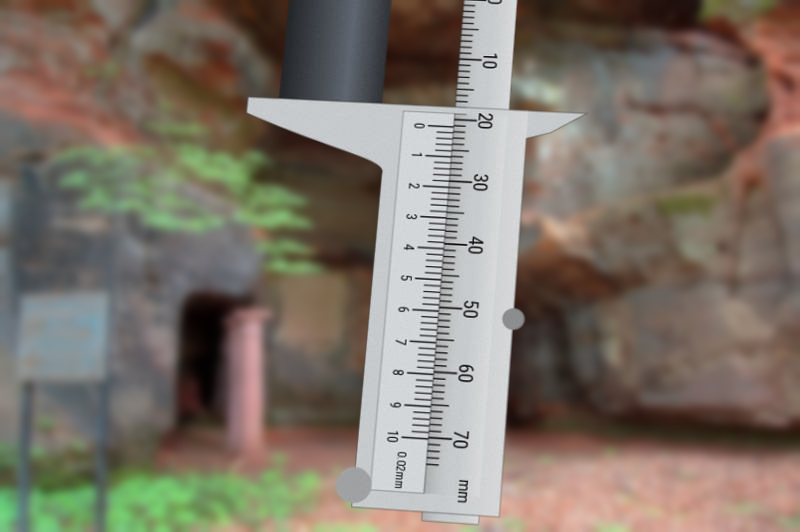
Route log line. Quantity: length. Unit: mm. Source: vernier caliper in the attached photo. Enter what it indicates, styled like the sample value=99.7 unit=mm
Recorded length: value=21.2 unit=mm
